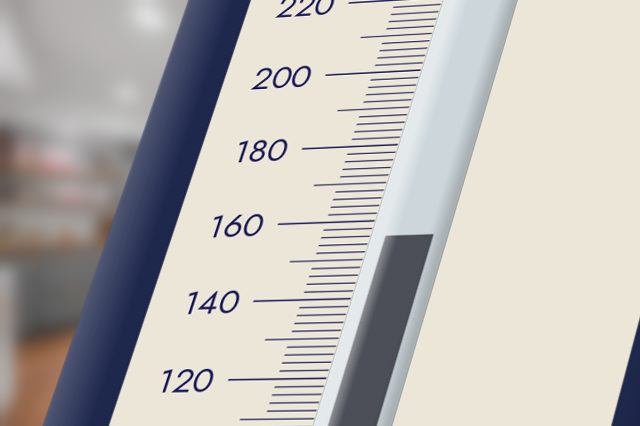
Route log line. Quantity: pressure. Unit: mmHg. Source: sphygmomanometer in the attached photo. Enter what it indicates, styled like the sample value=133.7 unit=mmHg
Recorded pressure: value=156 unit=mmHg
